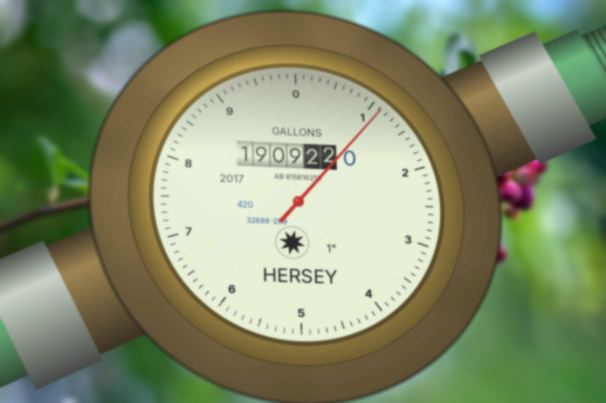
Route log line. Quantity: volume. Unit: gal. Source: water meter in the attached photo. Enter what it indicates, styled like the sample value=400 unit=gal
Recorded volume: value=1909221.1 unit=gal
